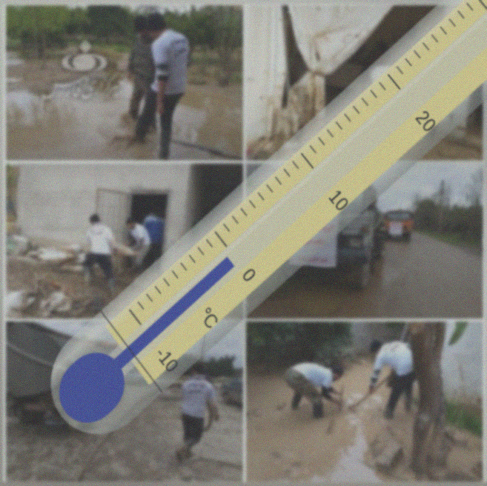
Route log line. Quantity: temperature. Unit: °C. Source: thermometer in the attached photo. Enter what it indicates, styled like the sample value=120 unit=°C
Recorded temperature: value=-0.5 unit=°C
